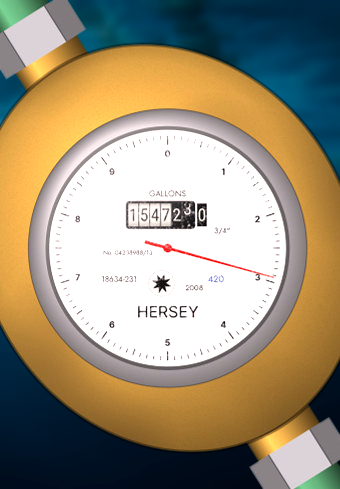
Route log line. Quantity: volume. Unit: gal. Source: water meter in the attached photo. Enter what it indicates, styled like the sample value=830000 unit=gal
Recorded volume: value=1547232.9 unit=gal
